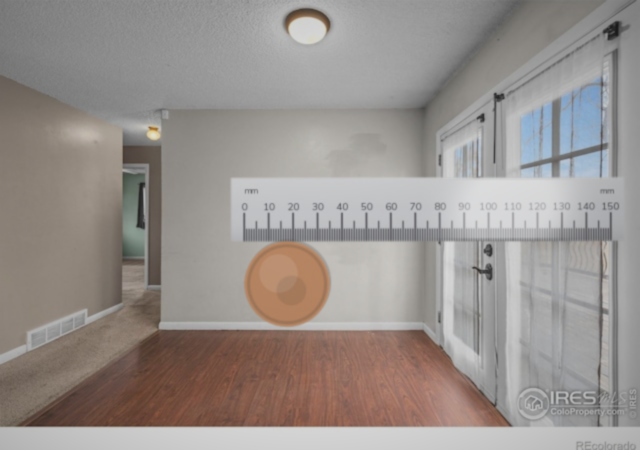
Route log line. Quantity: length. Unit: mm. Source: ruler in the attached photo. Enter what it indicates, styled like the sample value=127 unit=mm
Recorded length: value=35 unit=mm
